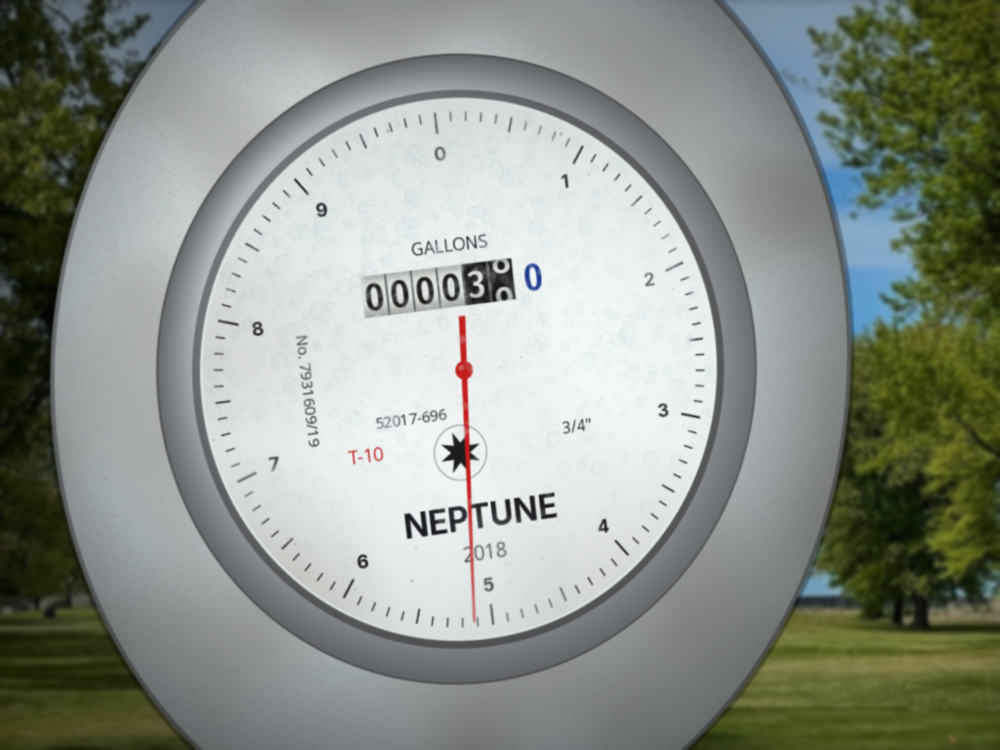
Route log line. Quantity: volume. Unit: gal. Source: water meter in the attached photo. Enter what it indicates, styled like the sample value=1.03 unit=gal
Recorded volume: value=385.1 unit=gal
